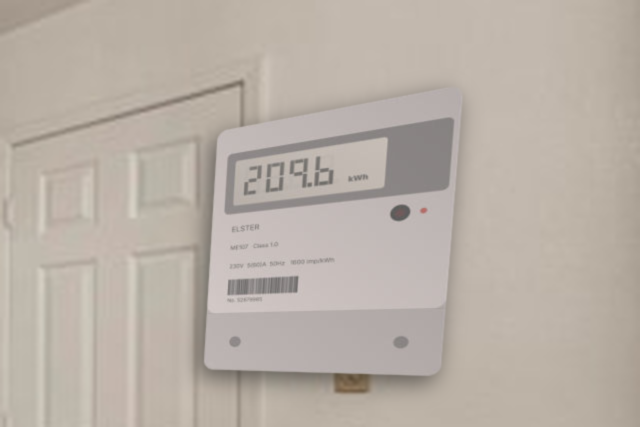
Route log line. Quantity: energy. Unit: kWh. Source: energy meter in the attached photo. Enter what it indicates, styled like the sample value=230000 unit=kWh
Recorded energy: value=209.6 unit=kWh
